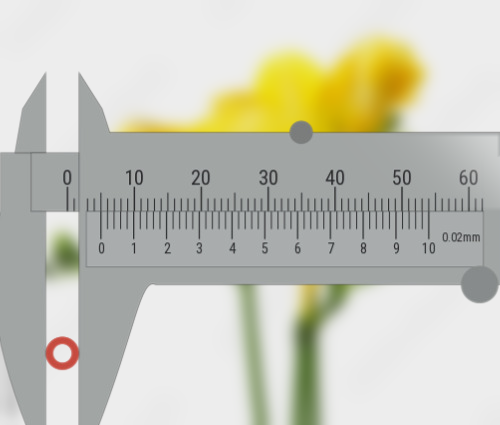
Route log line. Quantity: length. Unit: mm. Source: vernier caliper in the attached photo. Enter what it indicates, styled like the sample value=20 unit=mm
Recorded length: value=5.0 unit=mm
